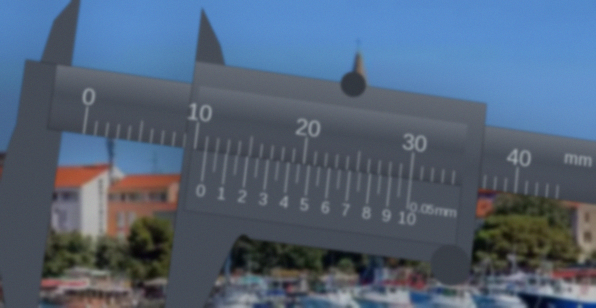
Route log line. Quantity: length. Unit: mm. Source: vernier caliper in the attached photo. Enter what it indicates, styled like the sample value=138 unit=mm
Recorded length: value=11.0 unit=mm
